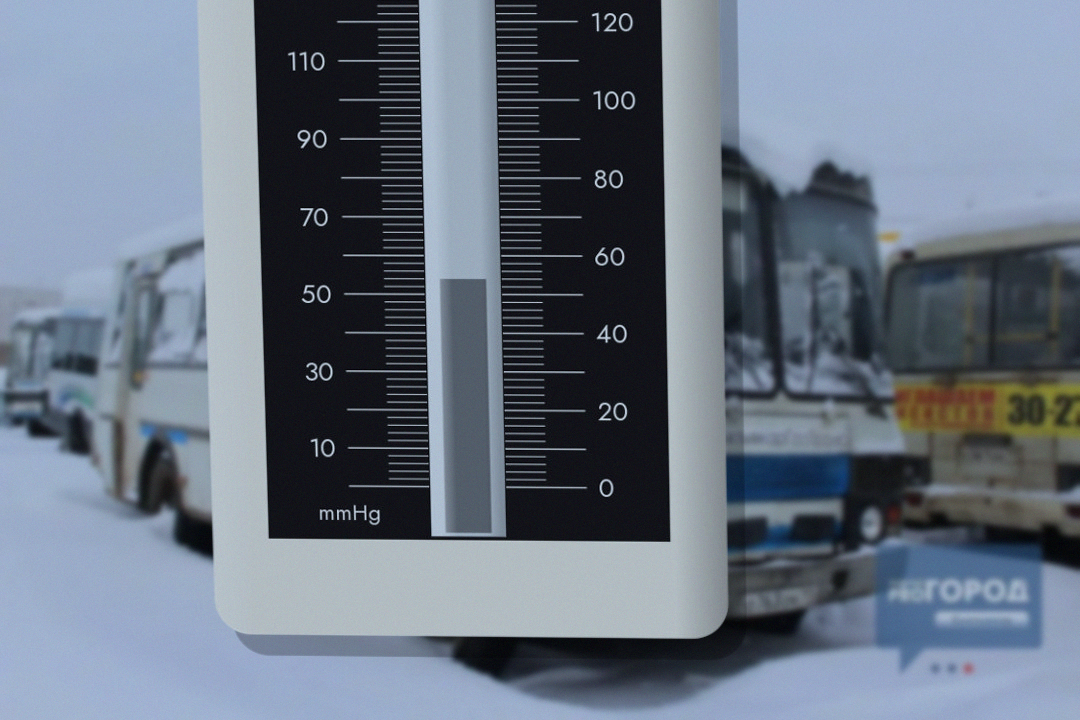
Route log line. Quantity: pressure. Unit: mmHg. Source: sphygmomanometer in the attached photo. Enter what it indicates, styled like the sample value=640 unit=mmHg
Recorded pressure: value=54 unit=mmHg
